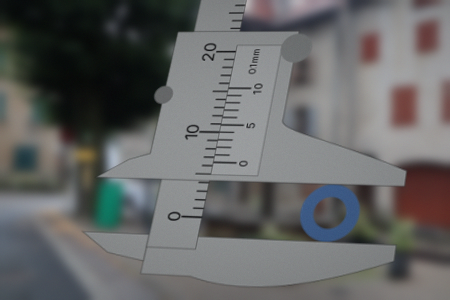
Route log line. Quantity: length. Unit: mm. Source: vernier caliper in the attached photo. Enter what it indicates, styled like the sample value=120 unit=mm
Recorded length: value=6.4 unit=mm
